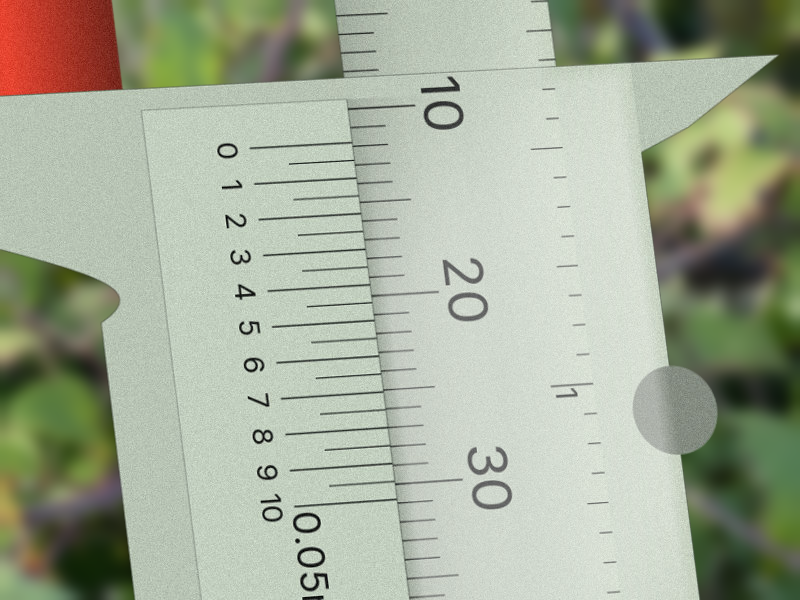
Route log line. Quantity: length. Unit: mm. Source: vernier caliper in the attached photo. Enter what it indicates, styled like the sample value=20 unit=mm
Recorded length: value=11.8 unit=mm
